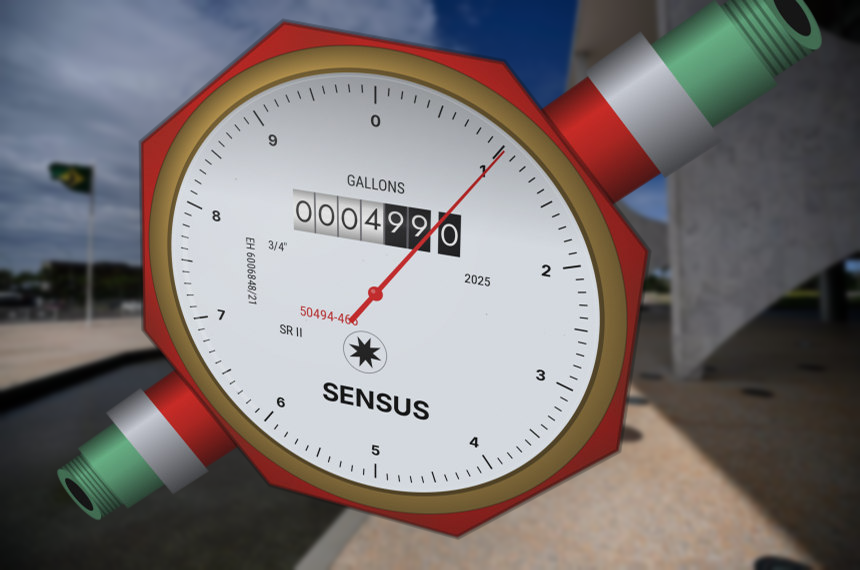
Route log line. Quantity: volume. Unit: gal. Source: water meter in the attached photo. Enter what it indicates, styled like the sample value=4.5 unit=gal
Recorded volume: value=4991.0 unit=gal
